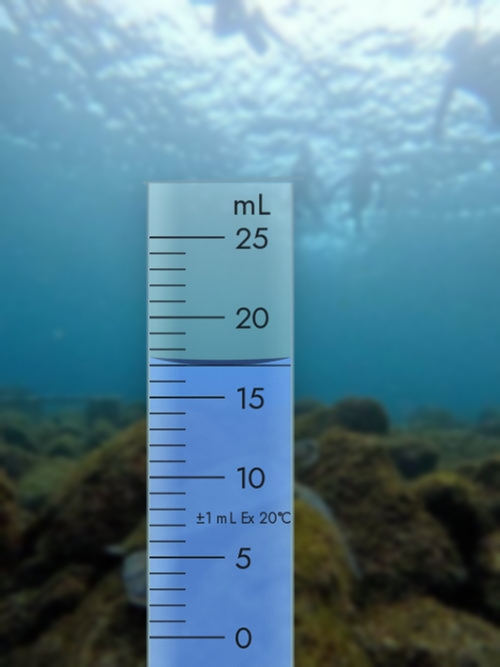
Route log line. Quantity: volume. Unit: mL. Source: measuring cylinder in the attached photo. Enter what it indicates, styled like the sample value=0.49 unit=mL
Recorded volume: value=17 unit=mL
